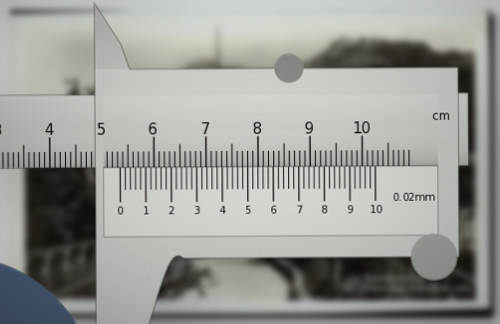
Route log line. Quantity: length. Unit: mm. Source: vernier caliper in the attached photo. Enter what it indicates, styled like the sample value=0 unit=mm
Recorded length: value=53.5 unit=mm
